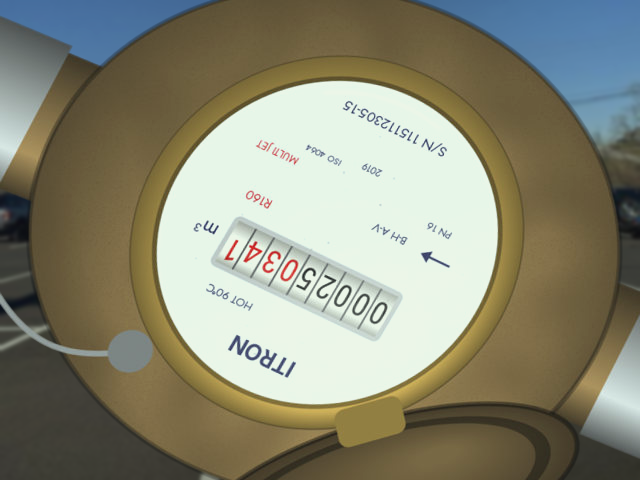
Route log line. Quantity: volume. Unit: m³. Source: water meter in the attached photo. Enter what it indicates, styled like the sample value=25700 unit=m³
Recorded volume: value=25.0341 unit=m³
